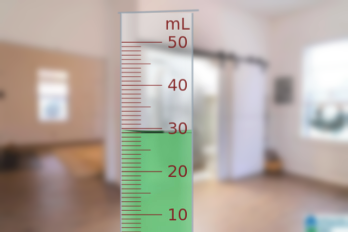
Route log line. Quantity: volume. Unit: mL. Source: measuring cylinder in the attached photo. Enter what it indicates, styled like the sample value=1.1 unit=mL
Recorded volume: value=29 unit=mL
